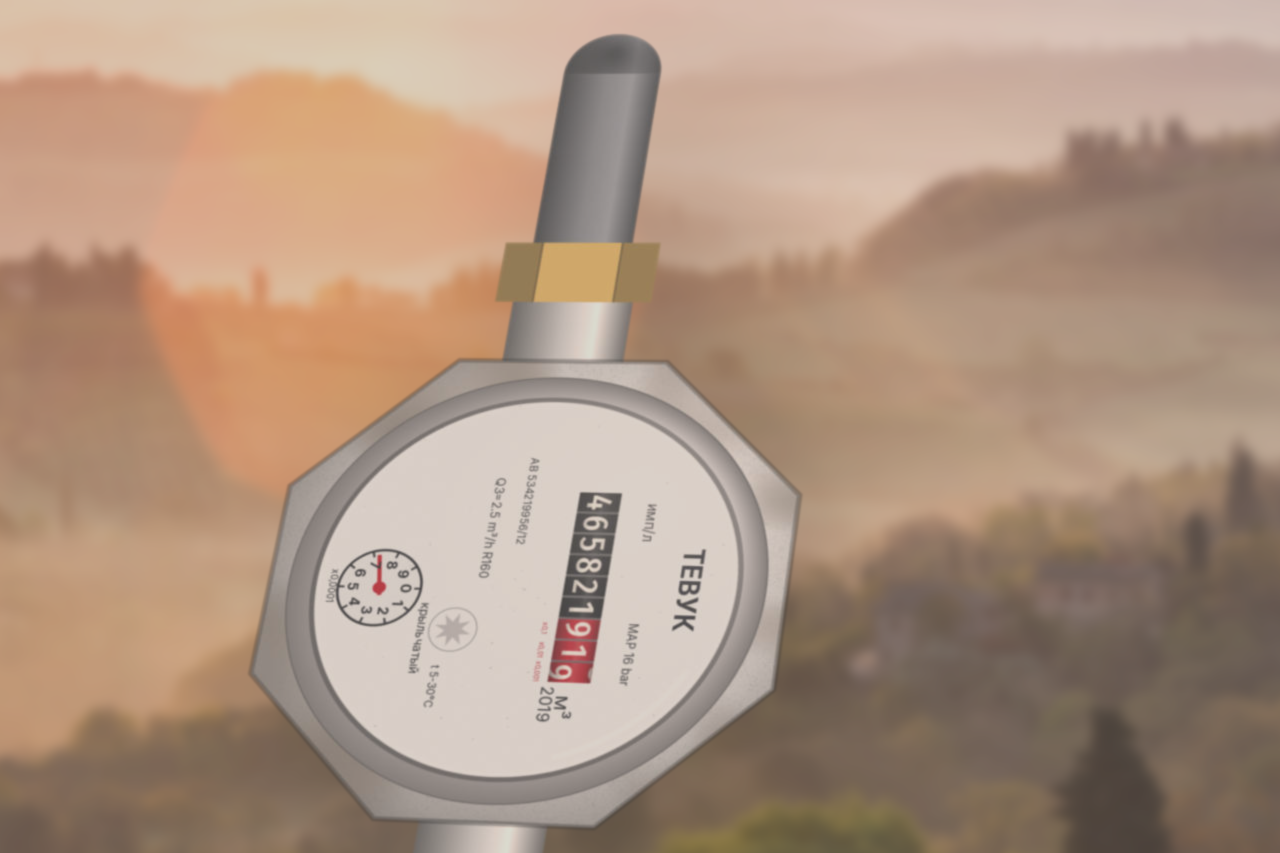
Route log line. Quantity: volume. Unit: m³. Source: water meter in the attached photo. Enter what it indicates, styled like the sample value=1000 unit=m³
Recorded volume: value=465821.9187 unit=m³
